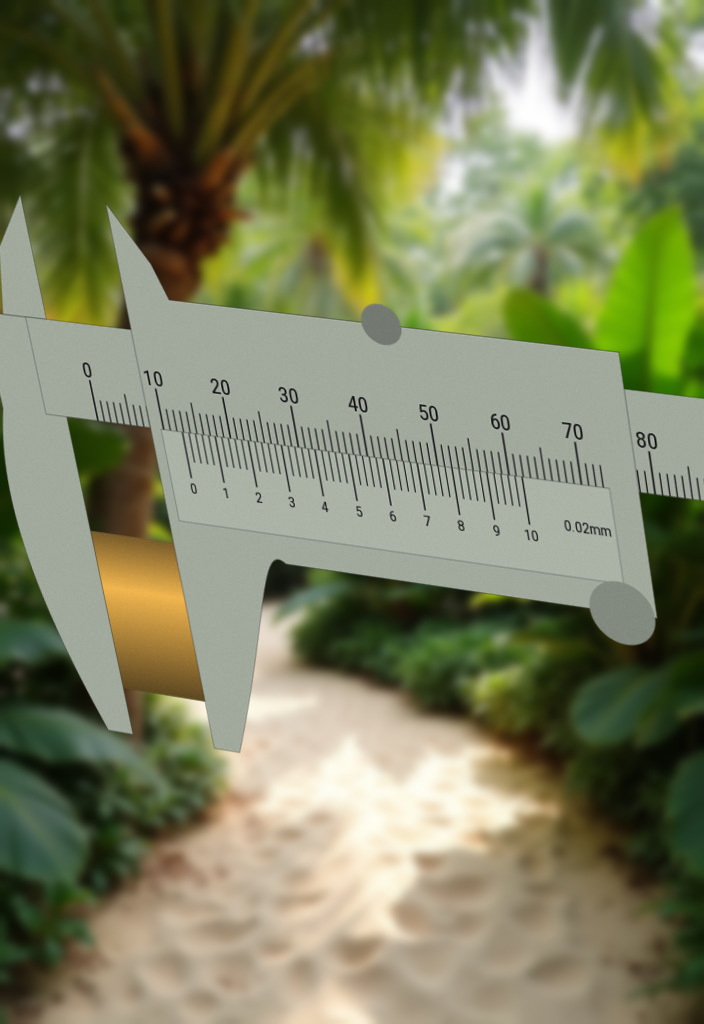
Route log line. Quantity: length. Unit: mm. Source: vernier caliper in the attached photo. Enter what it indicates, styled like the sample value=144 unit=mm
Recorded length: value=12.8 unit=mm
